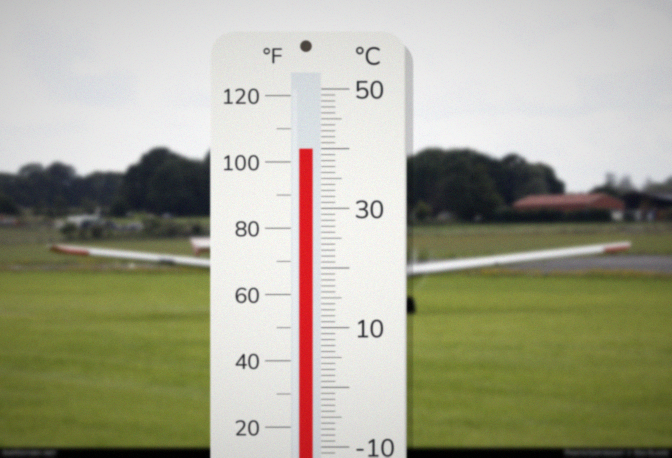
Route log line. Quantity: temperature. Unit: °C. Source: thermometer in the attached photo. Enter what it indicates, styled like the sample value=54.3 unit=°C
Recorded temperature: value=40 unit=°C
